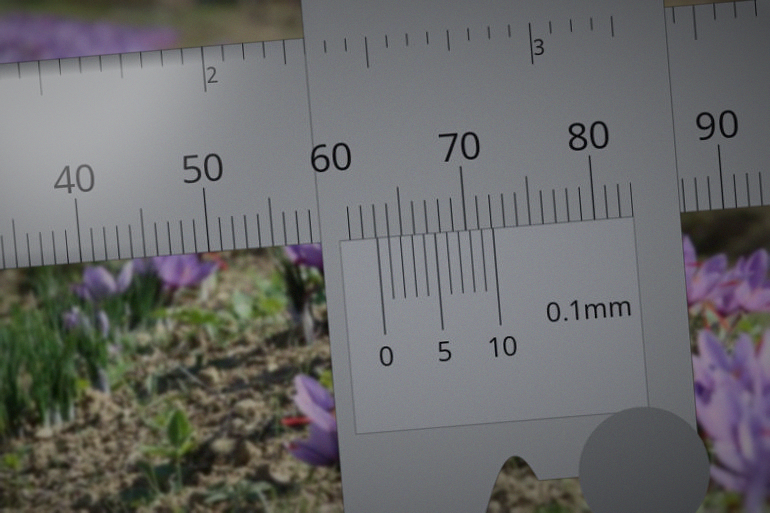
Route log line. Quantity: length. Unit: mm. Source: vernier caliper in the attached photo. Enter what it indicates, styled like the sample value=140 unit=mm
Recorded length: value=63.1 unit=mm
